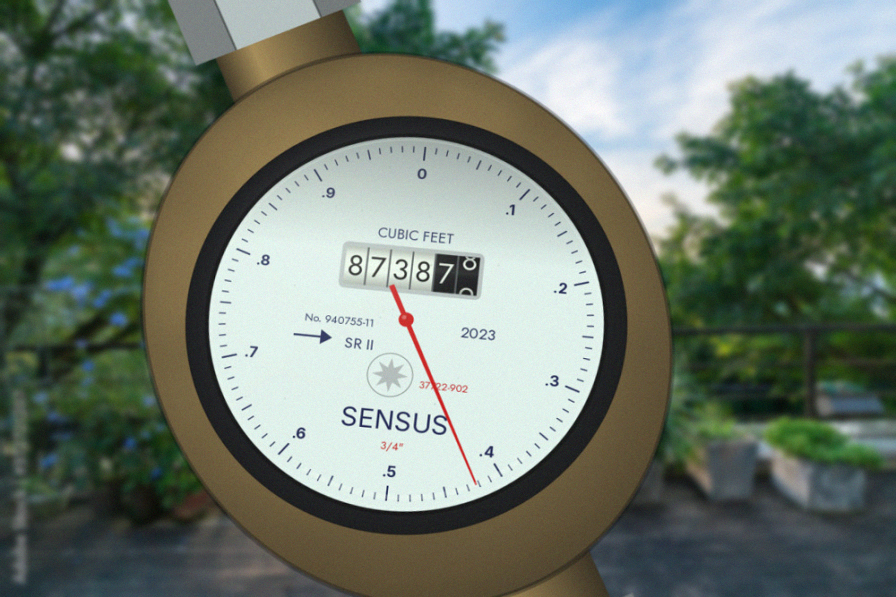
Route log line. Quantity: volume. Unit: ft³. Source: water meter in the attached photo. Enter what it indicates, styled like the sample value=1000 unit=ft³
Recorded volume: value=873878.42 unit=ft³
